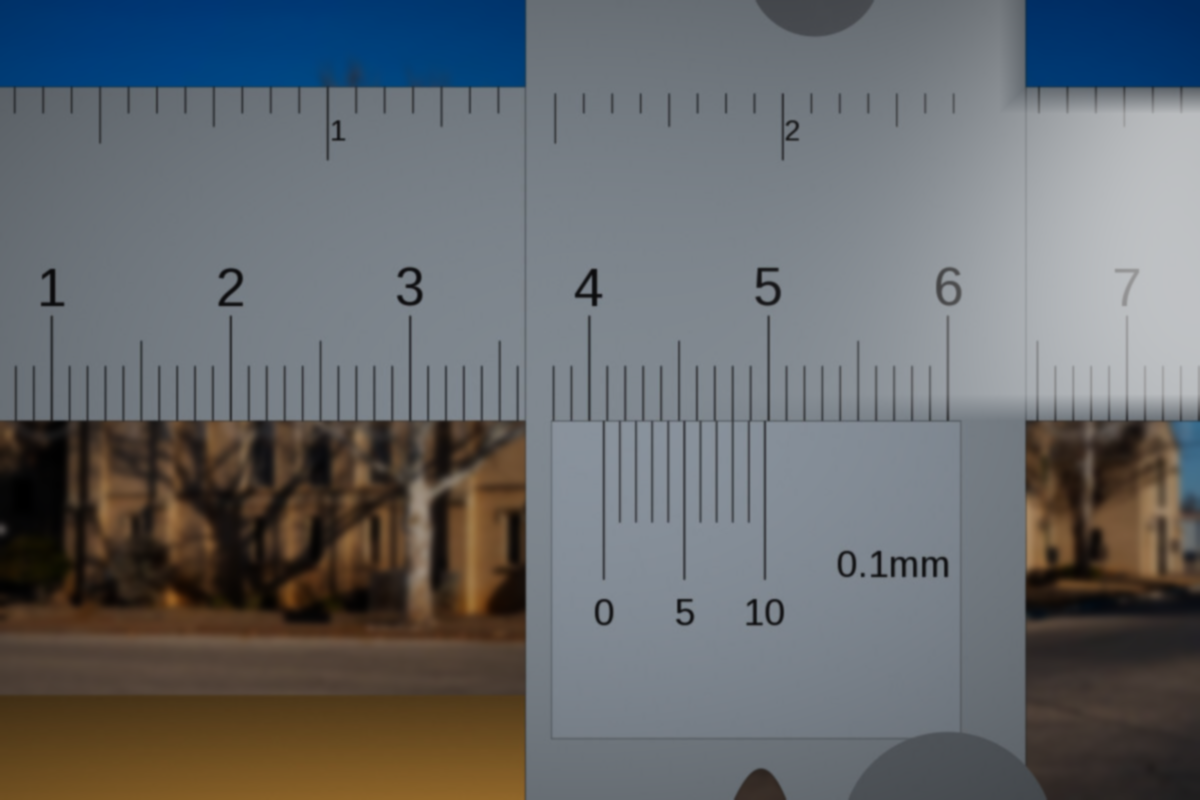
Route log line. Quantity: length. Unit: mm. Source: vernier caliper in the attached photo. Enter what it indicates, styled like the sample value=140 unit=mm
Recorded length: value=40.8 unit=mm
